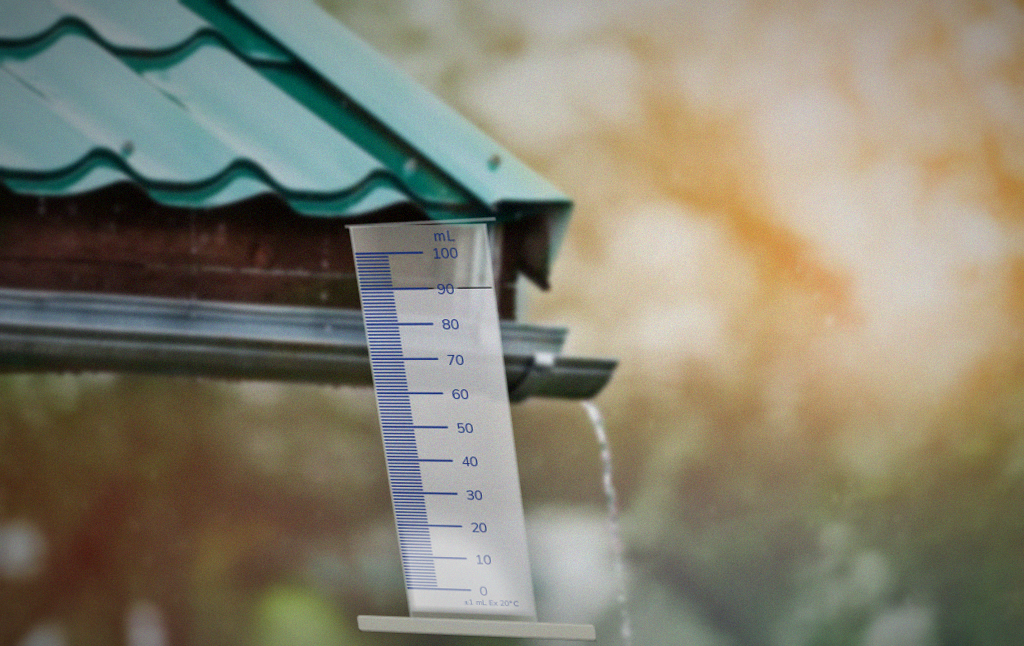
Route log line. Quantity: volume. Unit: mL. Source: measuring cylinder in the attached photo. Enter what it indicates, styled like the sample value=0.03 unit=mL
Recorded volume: value=90 unit=mL
